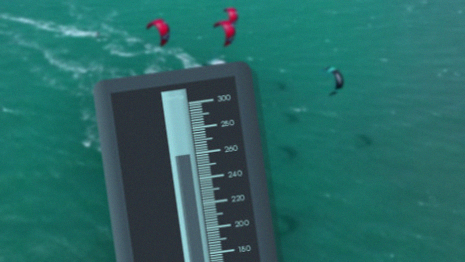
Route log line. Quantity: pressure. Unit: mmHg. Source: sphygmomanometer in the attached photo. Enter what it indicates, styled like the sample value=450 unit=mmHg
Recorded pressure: value=260 unit=mmHg
